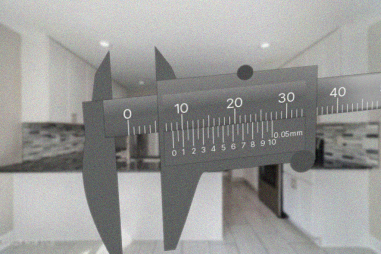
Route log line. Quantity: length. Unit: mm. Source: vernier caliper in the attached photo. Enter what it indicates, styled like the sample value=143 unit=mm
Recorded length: value=8.2 unit=mm
